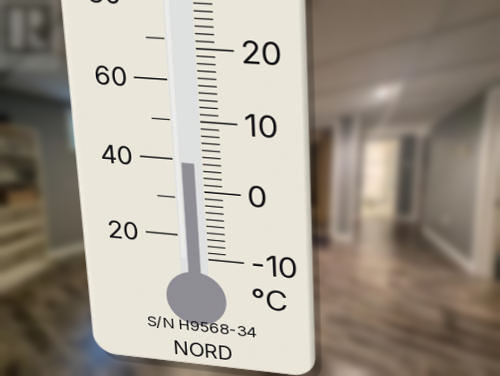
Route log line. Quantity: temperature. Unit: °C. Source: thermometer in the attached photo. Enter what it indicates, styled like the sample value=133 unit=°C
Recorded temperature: value=4 unit=°C
